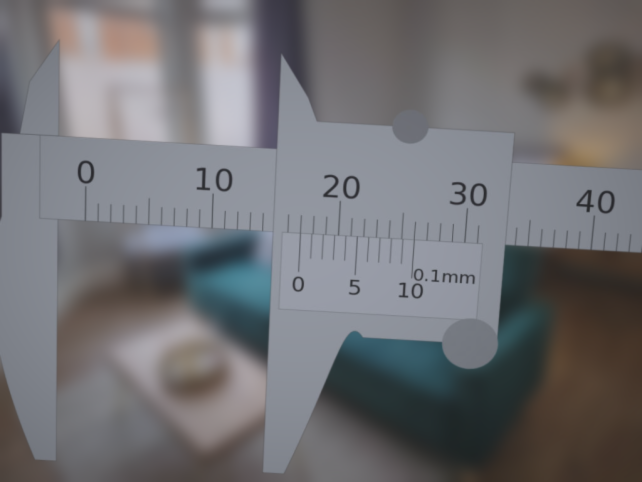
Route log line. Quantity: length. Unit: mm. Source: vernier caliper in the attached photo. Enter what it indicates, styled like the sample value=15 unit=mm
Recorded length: value=17.0 unit=mm
